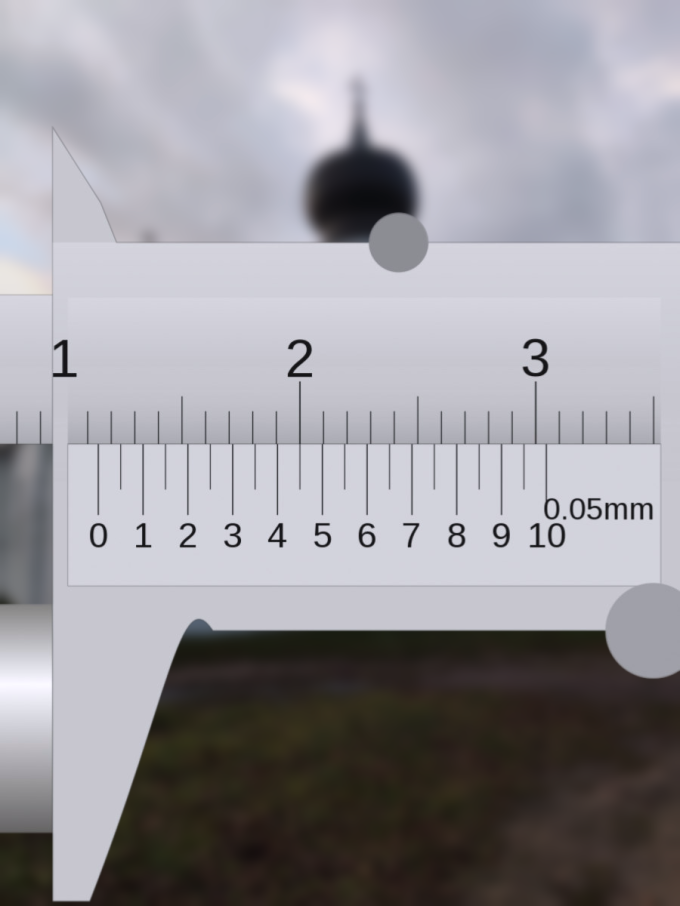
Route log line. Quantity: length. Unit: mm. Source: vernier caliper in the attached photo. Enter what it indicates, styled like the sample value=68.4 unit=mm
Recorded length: value=11.45 unit=mm
